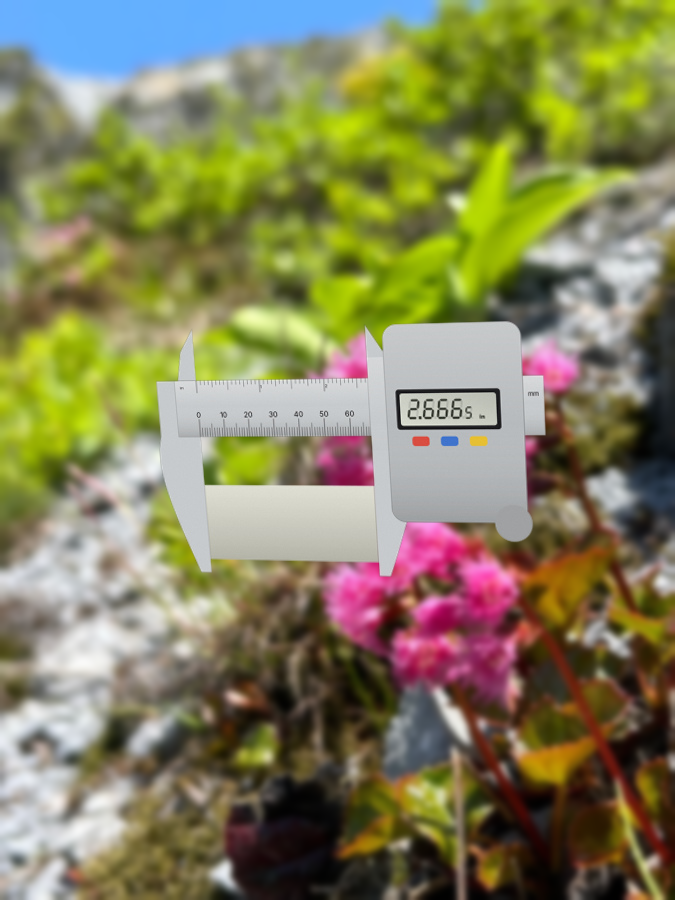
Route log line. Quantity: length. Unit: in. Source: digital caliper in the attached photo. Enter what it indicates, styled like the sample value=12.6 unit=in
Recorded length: value=2.6665 unit=in
